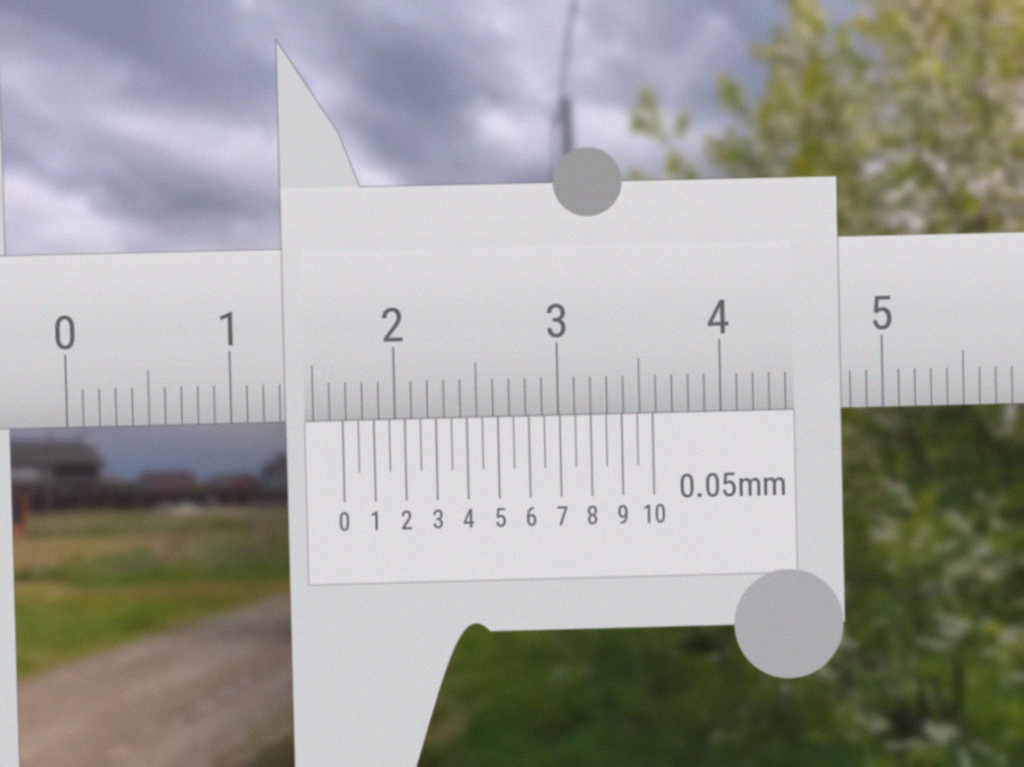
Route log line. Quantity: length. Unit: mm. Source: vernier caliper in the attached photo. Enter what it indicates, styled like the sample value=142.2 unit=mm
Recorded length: value=16.8 unit=mm
